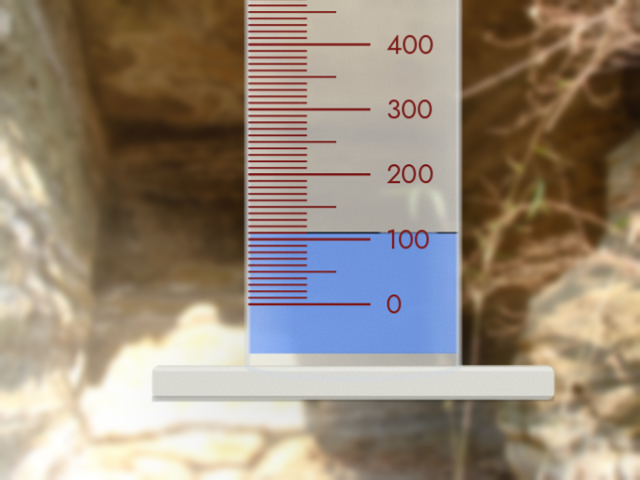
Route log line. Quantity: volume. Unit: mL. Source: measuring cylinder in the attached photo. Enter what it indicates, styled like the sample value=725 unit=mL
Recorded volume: value=110 unit=mL
